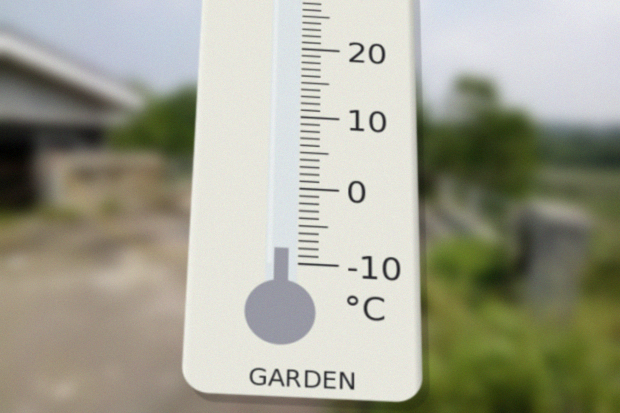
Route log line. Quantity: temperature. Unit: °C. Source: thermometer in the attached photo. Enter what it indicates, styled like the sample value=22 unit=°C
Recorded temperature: value=-8 unit=°C
